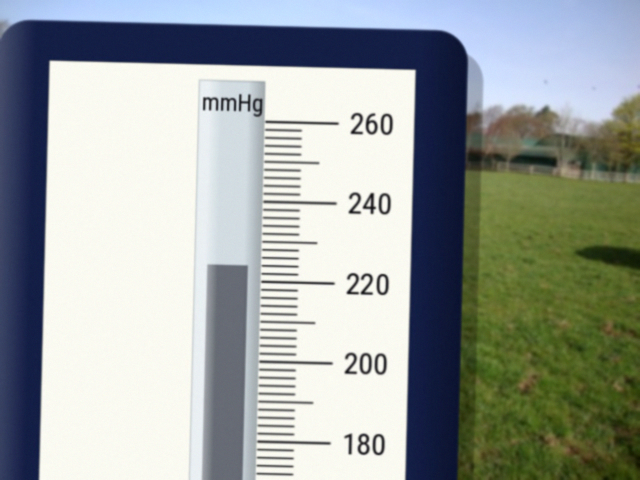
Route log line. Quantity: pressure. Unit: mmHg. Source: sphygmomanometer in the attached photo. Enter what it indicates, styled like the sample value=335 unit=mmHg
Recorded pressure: value=224 unit=mmHg
